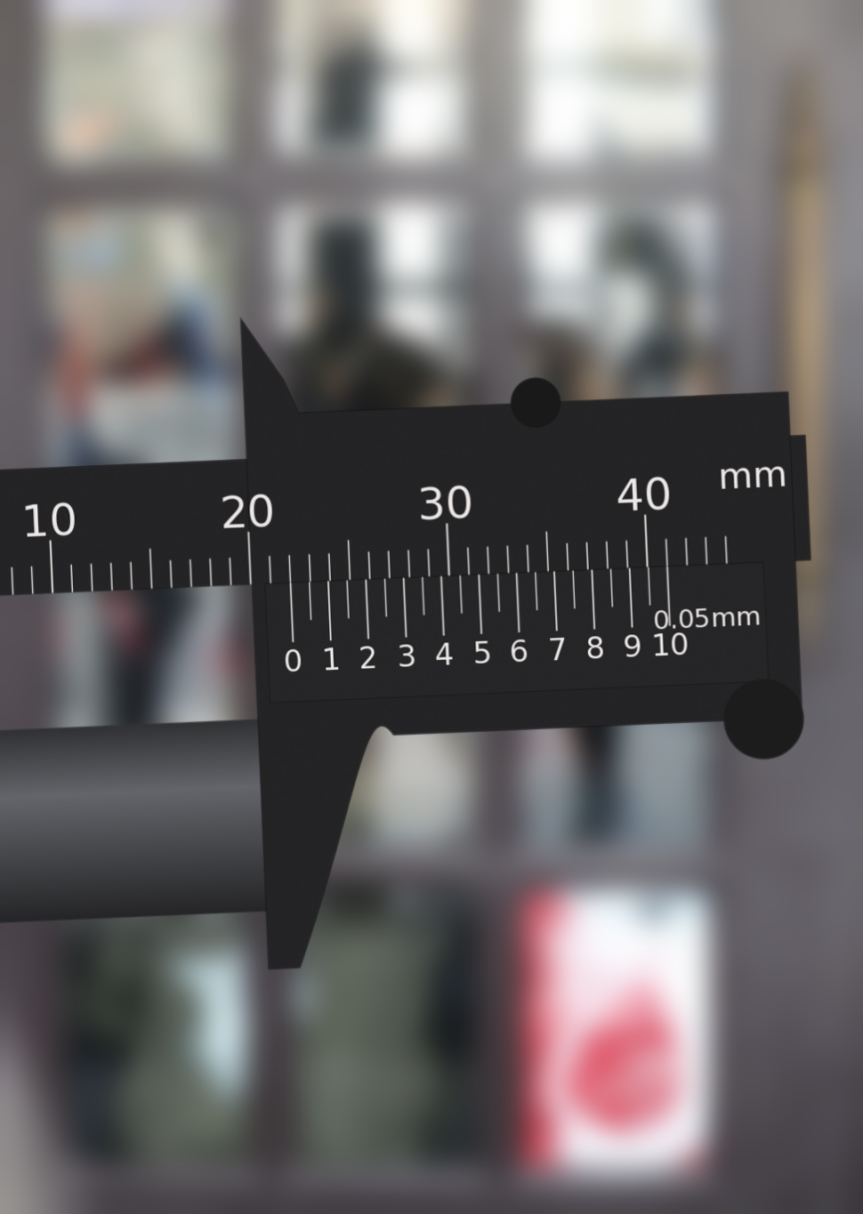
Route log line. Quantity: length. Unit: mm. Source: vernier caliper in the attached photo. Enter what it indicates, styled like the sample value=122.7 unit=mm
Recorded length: value=22.0 unit=mm
